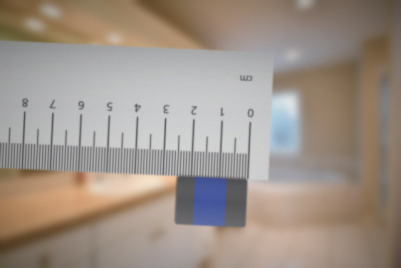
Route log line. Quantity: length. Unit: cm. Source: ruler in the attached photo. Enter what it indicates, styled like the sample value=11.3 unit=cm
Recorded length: value=2.5 unit=cm
